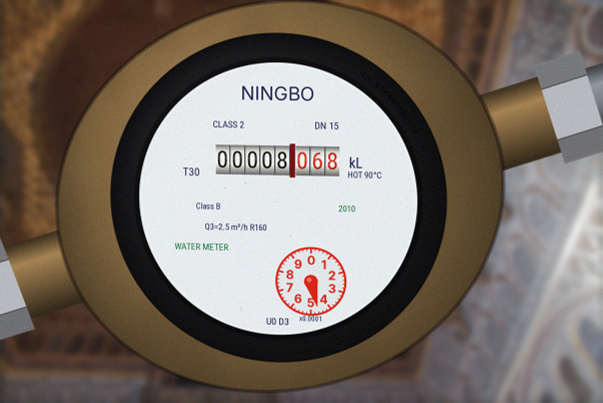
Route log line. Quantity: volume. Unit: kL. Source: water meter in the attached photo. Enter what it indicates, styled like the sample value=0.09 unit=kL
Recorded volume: value=8.0684 unit=kL
